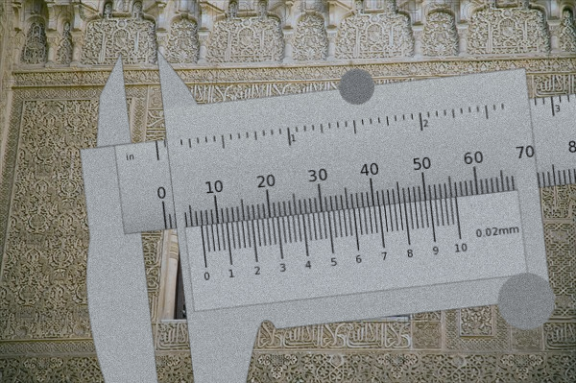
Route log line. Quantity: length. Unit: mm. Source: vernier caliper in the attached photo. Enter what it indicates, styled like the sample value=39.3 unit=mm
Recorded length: value=6.8 unit=mm
